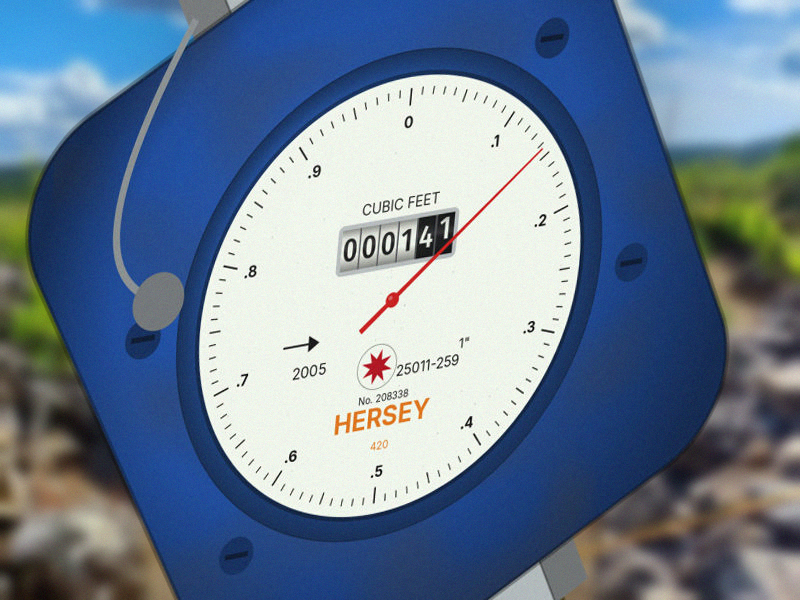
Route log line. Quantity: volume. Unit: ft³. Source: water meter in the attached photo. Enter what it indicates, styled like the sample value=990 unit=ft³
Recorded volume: value=141.14 unit=ft³
